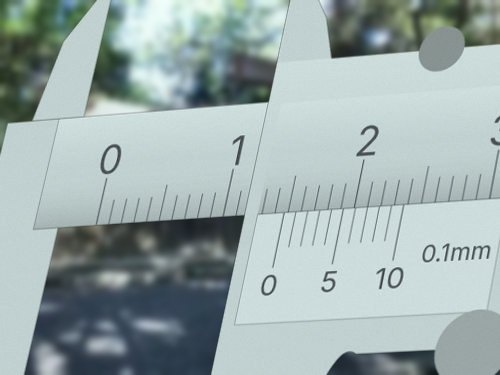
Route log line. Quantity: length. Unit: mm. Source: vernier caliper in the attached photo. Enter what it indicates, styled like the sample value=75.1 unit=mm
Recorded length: value=14.7 unit=mm
